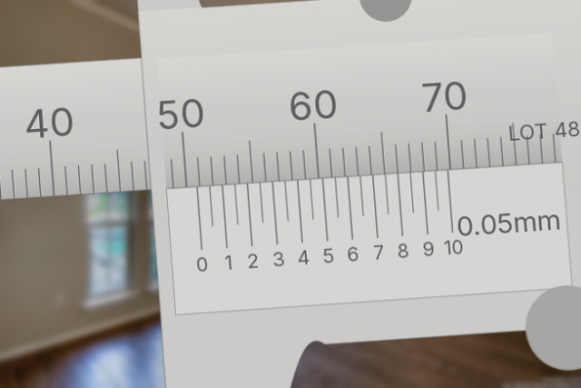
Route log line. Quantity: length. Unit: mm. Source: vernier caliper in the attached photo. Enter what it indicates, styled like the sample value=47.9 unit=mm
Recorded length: value=50.8 unit=mm
